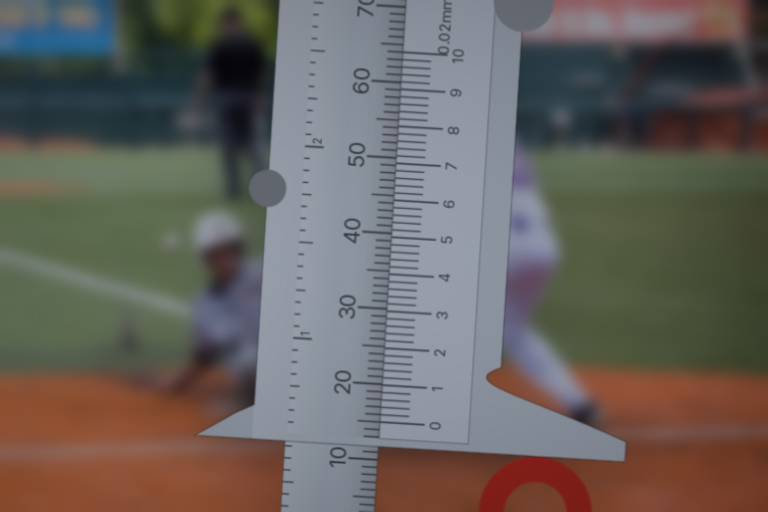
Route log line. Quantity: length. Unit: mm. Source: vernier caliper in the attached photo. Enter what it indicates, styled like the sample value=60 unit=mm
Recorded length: value=15.0 unit=mm
